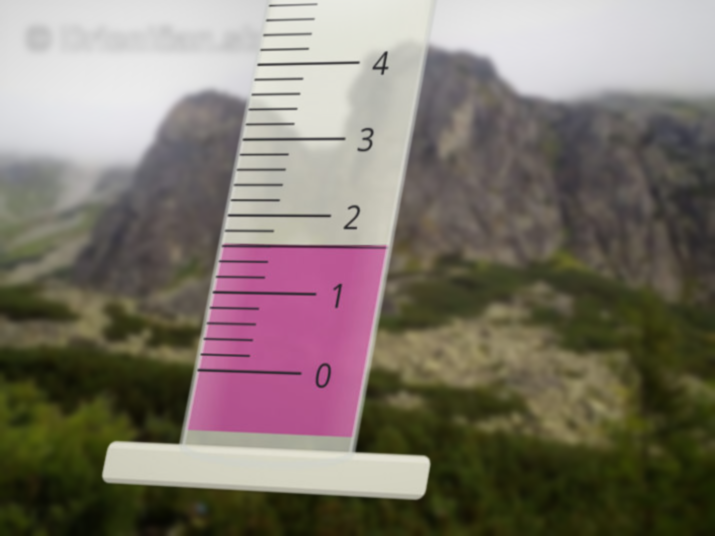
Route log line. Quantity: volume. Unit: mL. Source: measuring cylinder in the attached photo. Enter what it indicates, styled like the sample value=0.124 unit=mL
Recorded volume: value=1.6 unit=mL
